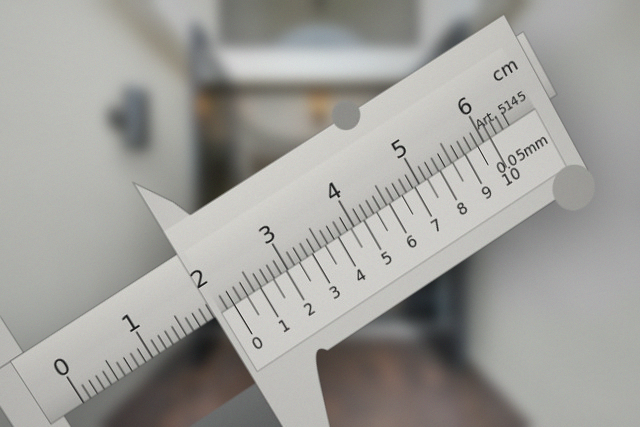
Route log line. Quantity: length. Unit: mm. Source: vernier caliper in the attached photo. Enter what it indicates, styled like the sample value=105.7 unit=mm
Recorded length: value=22.0 unit=mm
